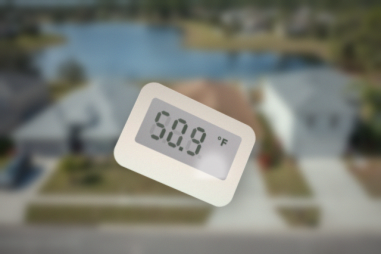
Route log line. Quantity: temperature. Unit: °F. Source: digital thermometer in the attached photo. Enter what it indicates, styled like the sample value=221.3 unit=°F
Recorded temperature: value=50.9 unit=°F
